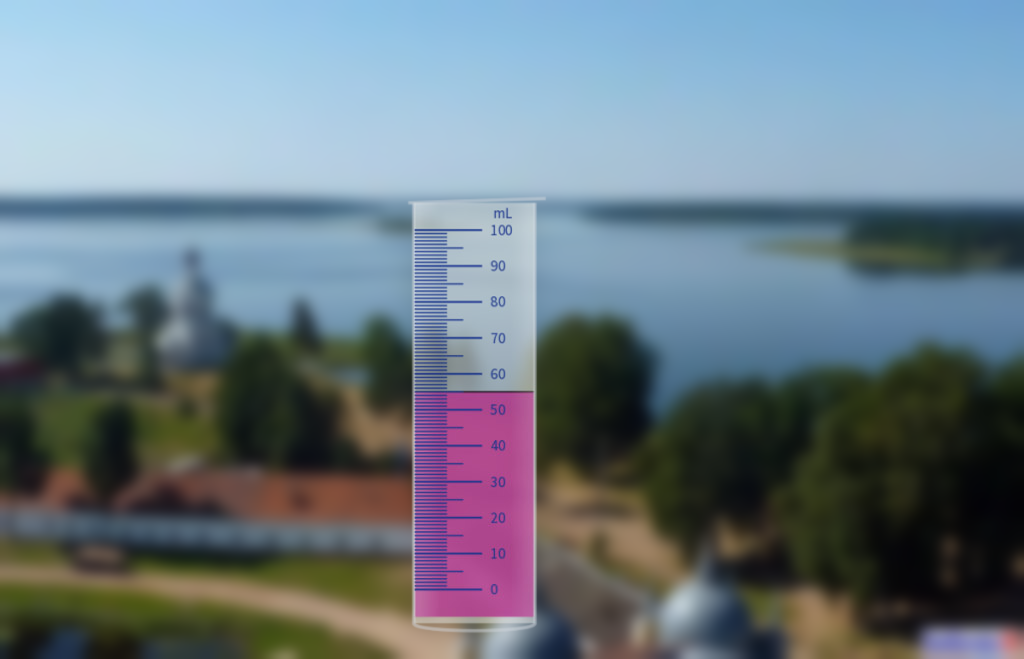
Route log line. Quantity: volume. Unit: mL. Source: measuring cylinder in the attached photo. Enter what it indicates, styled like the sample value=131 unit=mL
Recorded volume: value=55 unit=mL
